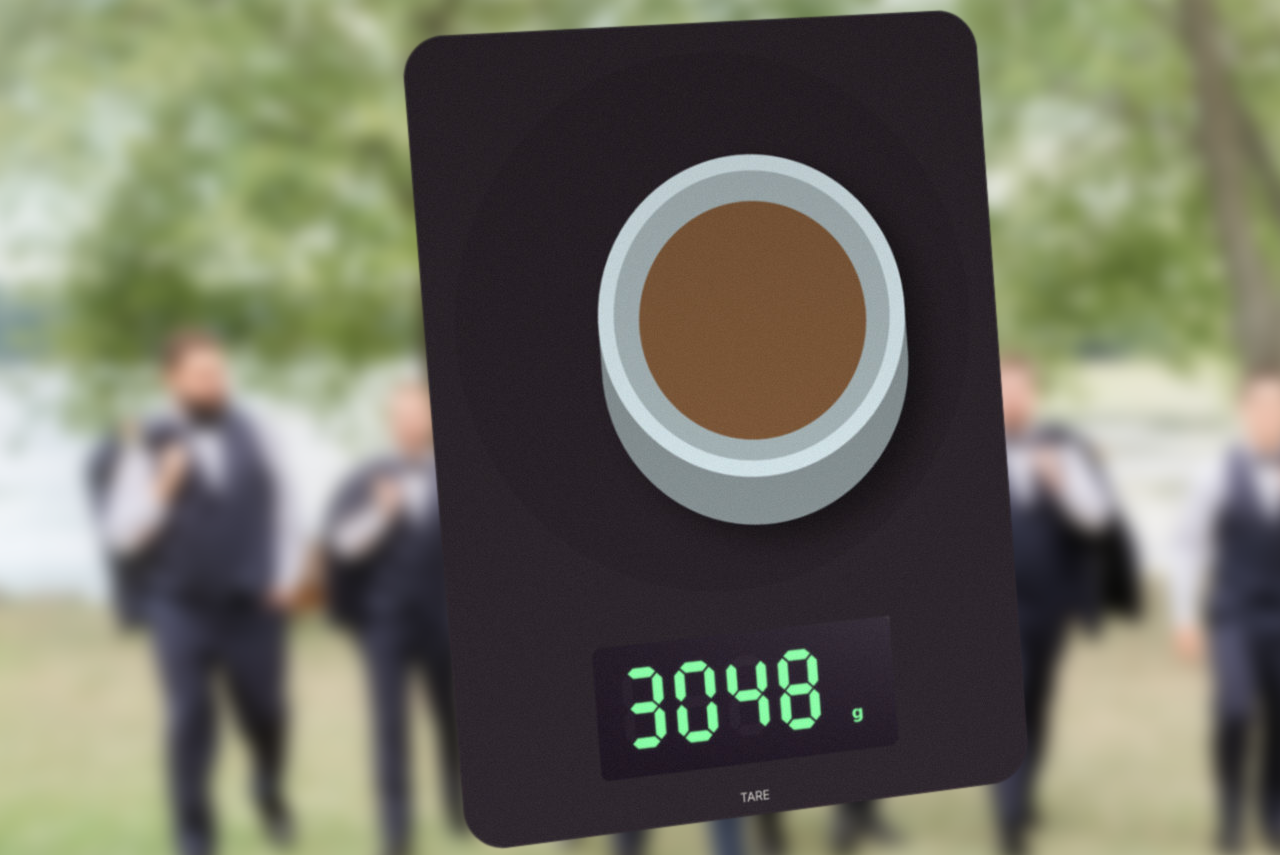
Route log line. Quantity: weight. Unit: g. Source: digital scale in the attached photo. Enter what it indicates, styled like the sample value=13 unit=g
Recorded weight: value=3048 unit=g
